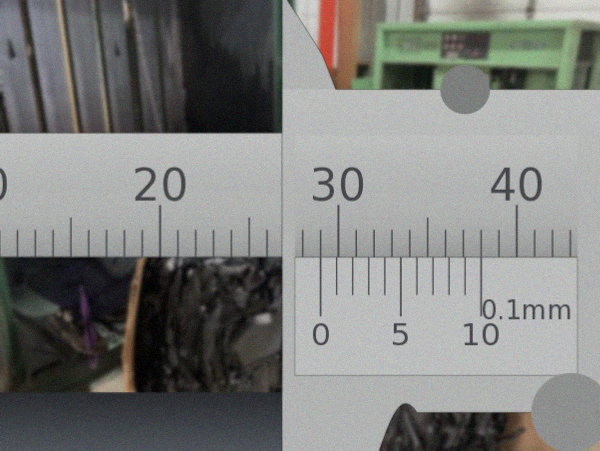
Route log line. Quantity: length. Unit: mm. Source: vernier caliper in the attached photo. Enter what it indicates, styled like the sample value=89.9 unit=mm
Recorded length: value=29.0 unit=mm
